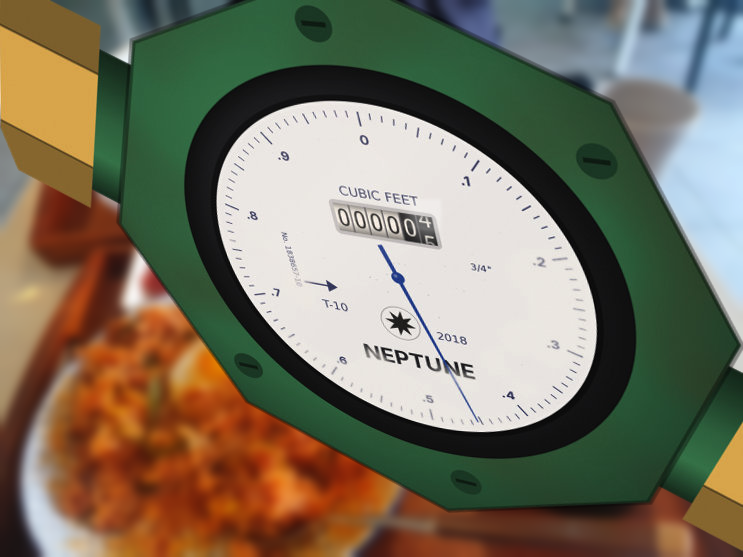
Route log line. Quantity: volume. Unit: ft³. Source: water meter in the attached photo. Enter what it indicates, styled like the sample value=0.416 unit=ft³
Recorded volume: value=4.45 unit=ft³
